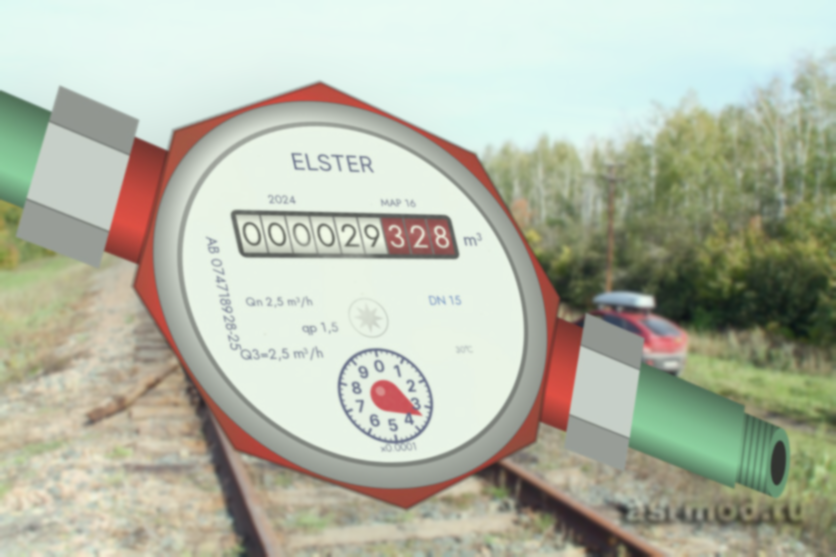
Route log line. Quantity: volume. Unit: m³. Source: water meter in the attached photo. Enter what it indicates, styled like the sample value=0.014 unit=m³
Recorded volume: value=29.3283 unit=m³
